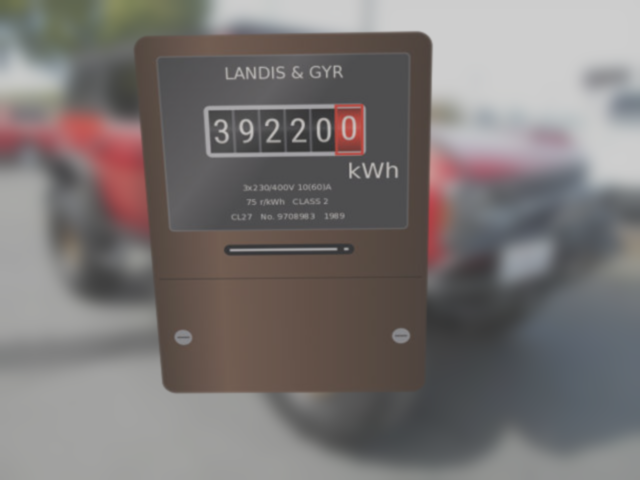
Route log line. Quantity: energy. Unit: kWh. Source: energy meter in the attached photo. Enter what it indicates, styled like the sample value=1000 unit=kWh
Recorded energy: value=39220.0 unit=kWh
